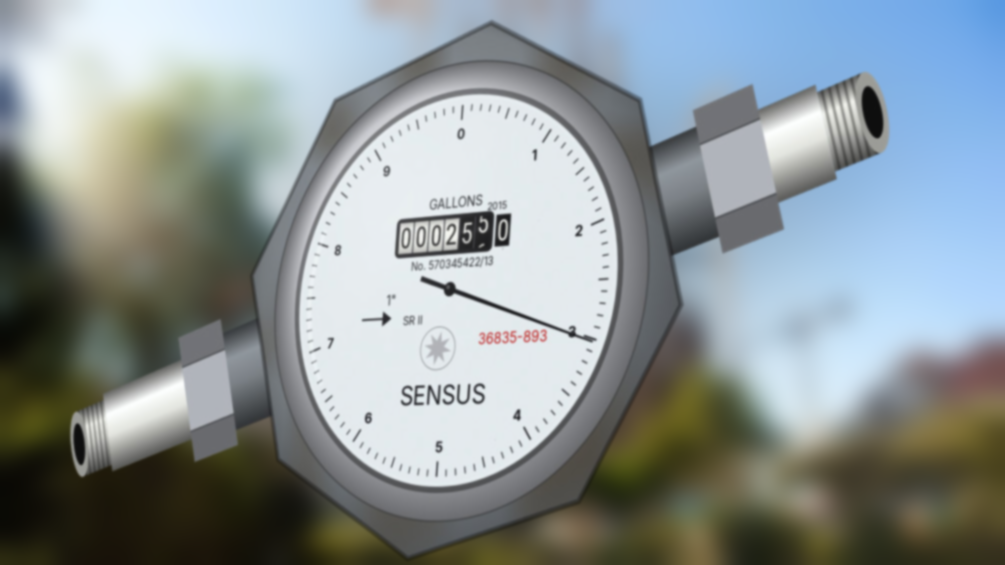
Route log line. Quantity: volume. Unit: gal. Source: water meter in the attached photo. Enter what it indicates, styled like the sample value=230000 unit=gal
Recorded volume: value=2553.0 unit=gal
